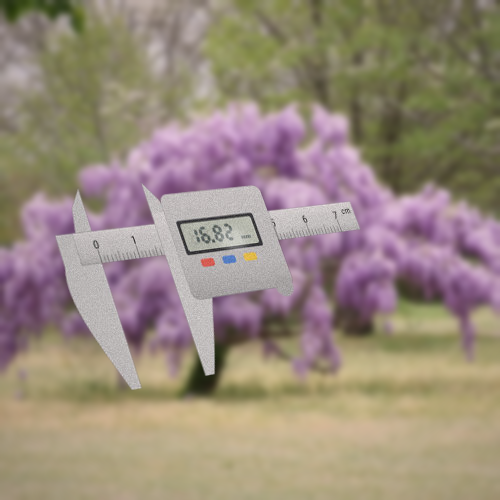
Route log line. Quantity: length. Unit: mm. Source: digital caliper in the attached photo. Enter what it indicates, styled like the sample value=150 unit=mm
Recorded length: value=16.82 unit=mm
